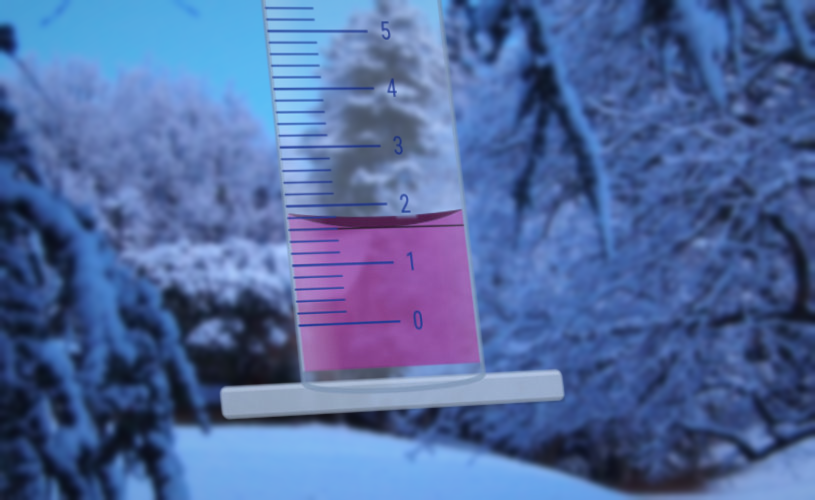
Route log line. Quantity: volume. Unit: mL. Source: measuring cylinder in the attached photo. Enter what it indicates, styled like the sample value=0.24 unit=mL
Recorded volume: value=1.6 unit=mL
